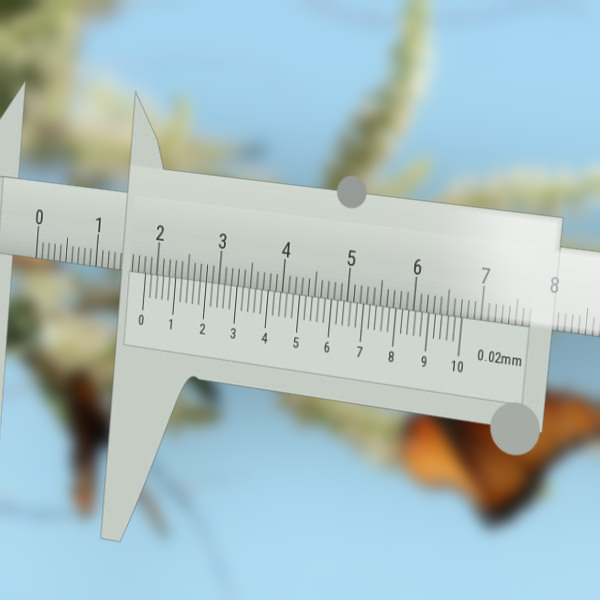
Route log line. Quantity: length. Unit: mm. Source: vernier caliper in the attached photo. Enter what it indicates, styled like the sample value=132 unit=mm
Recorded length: value=18.2 unit=mm
